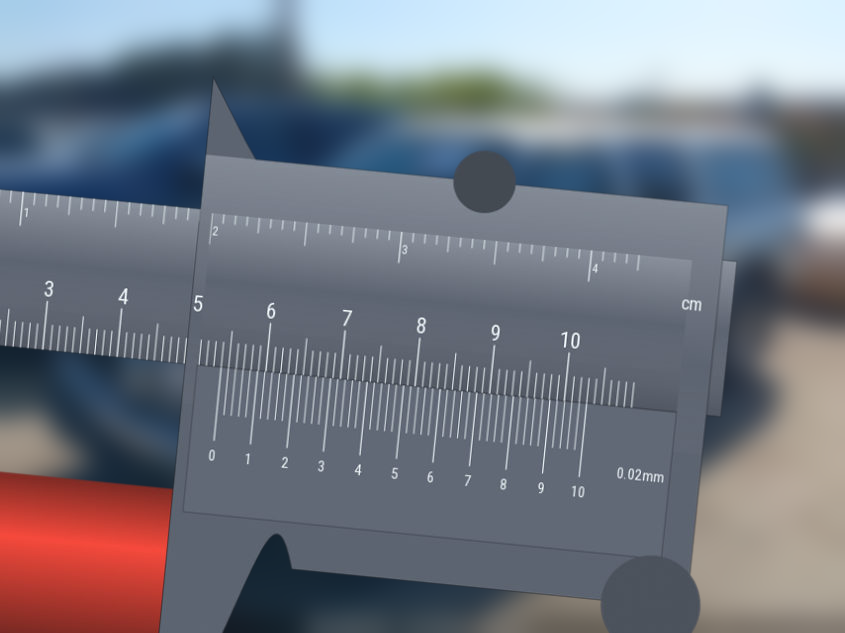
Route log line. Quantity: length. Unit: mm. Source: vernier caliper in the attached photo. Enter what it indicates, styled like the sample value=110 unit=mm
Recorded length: value=54.0 unit=mm
